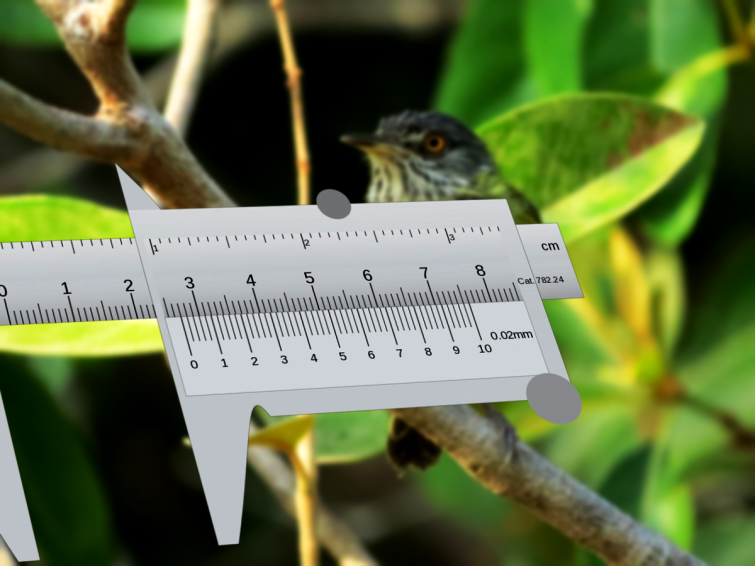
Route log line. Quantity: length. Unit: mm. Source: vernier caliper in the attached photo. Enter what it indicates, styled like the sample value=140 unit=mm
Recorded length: value=27.0 unit=mm
